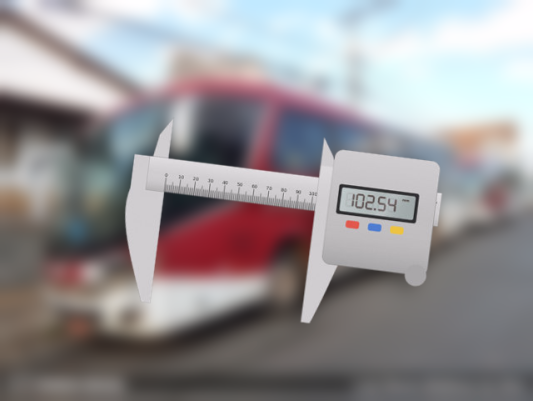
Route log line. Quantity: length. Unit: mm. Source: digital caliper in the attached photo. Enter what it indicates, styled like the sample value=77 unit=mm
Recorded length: value=102.54 unit=mm
